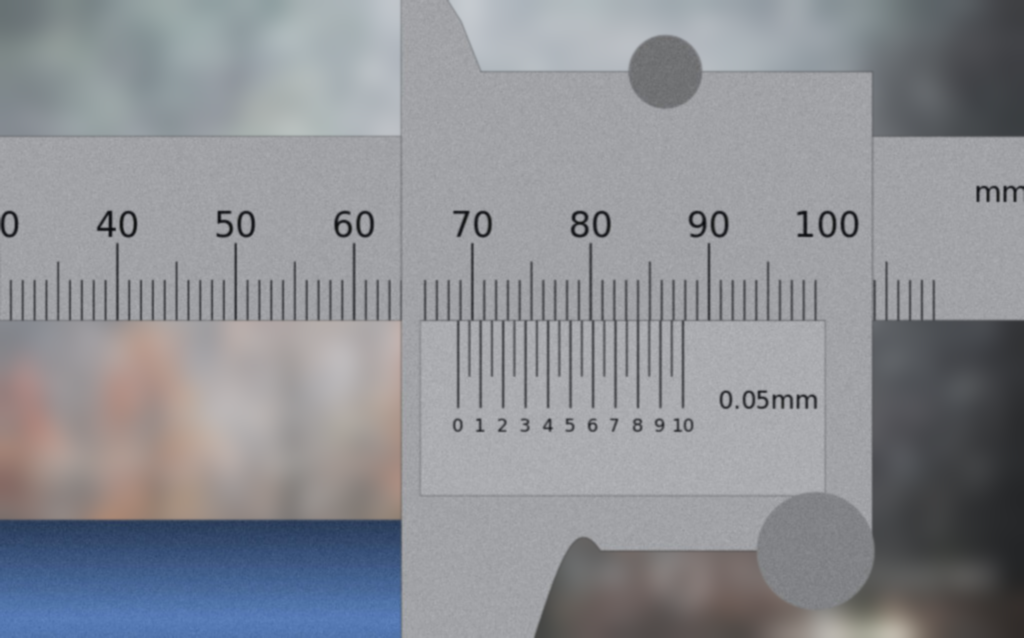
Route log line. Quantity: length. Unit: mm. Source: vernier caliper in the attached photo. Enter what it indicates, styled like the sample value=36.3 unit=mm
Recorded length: value=68.8 unit=mm
